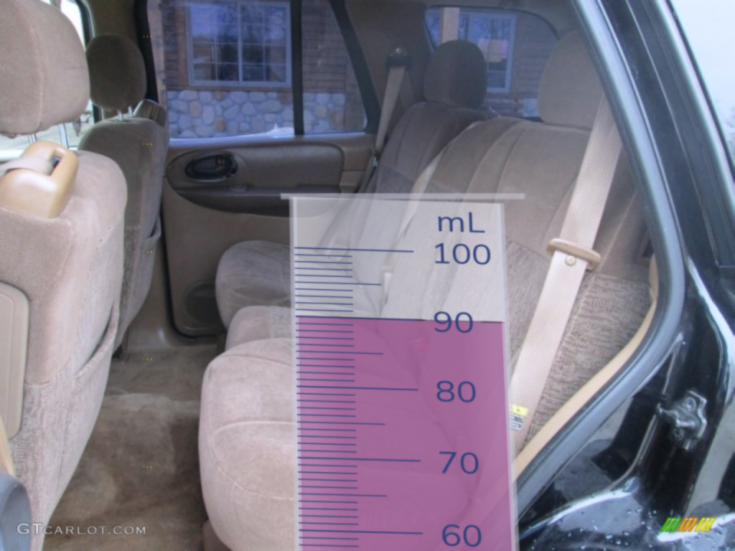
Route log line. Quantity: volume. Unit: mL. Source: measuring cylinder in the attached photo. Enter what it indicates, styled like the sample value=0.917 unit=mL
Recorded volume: value=90 unit=mL
